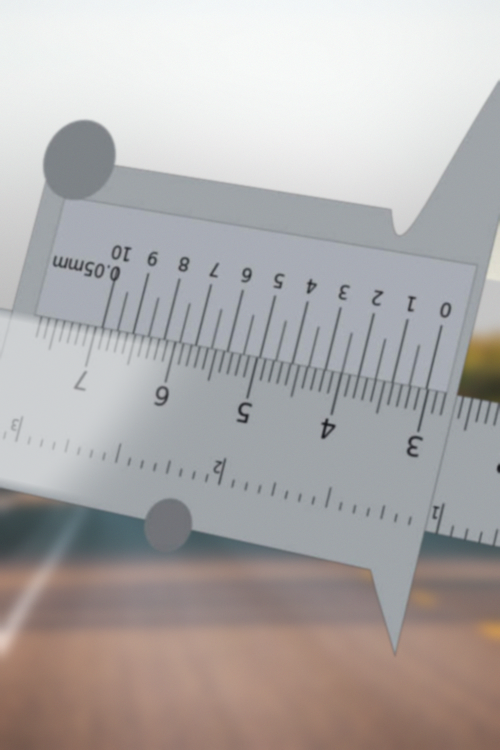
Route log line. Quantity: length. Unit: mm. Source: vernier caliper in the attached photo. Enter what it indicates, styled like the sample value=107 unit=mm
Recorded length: value=30.2 unit=mm
